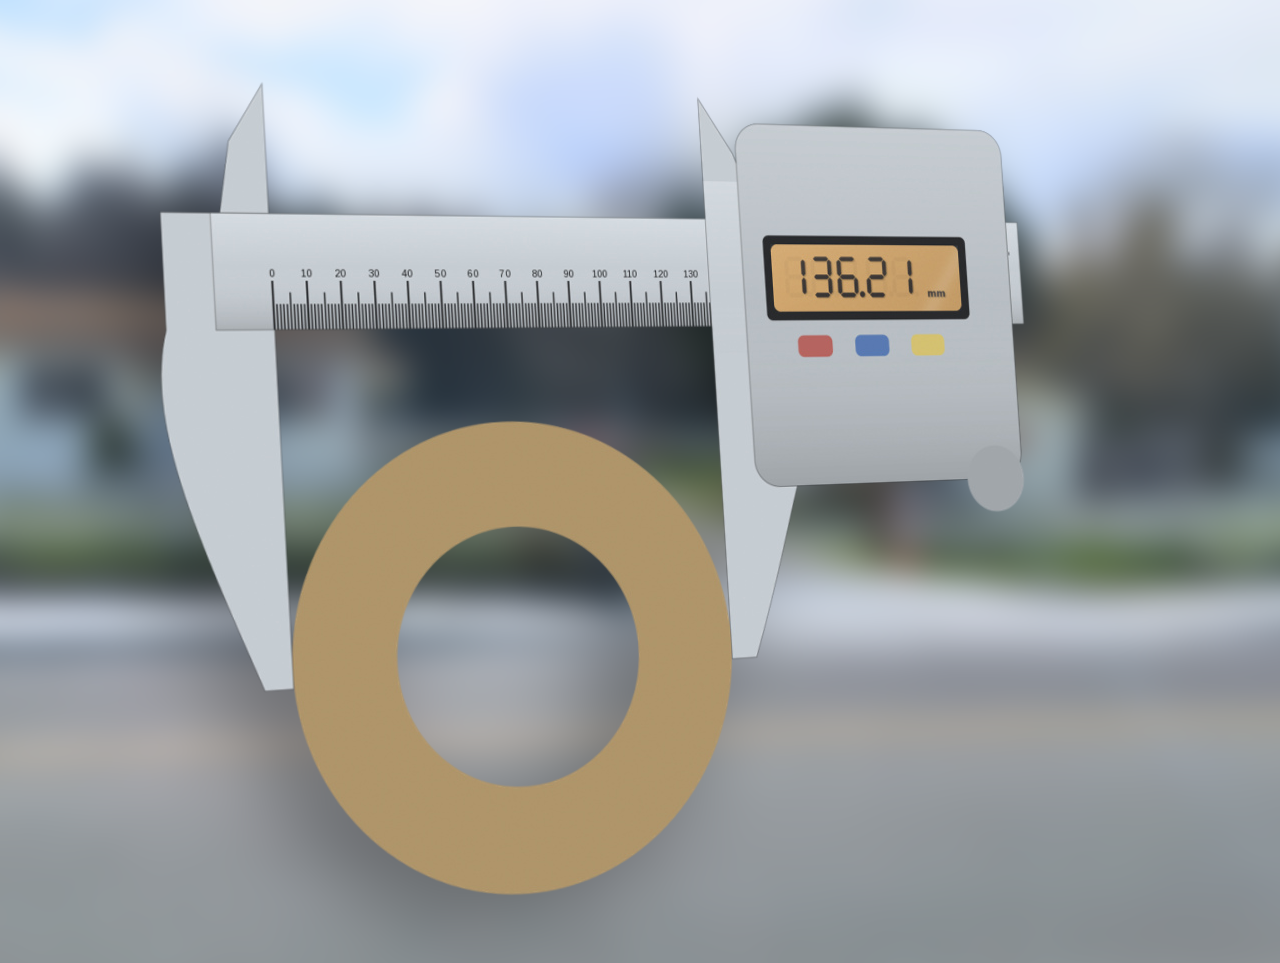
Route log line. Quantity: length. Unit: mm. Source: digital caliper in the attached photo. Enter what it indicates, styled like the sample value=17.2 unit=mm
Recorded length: value=136.21 unit=mm
